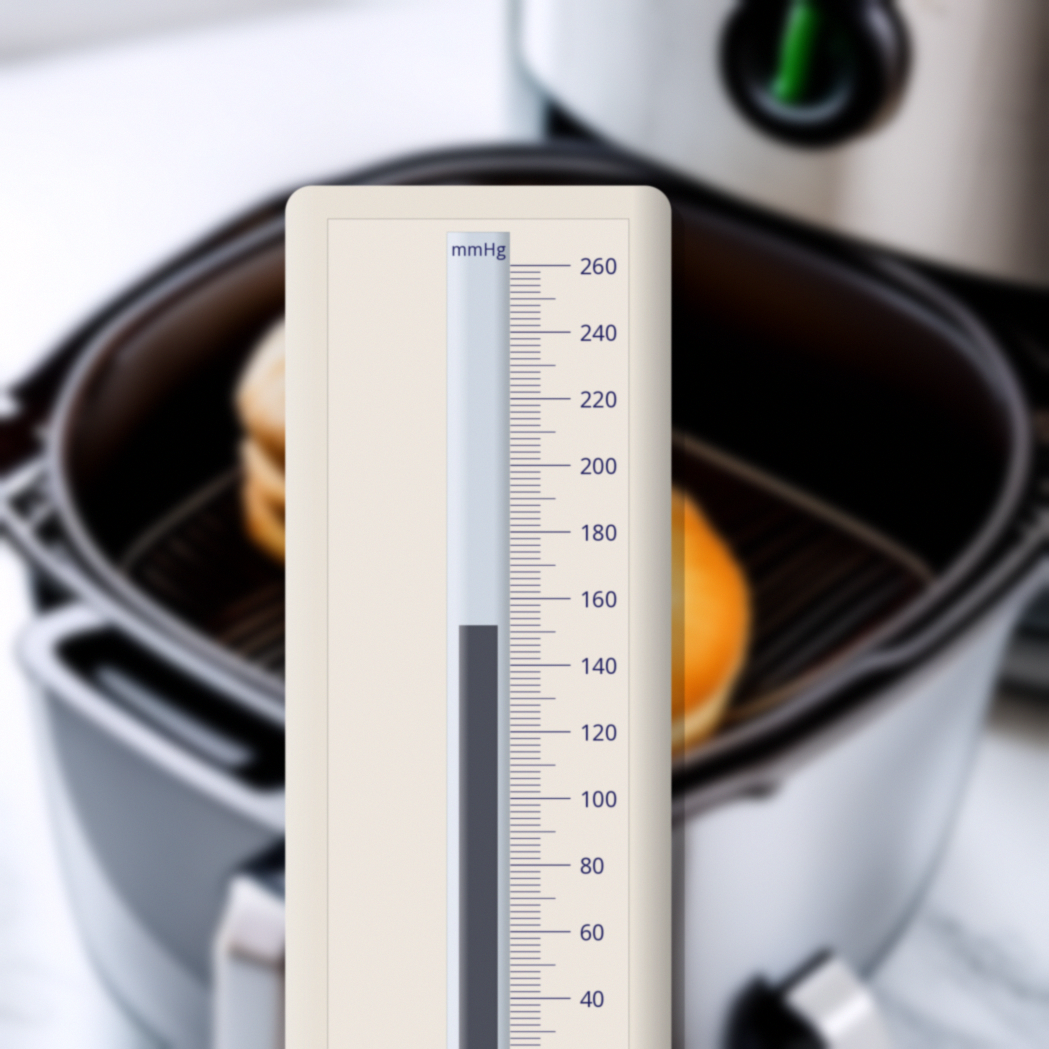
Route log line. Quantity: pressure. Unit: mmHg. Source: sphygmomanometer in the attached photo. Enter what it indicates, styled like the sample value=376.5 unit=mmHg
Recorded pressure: value=152 unit=mmHg
